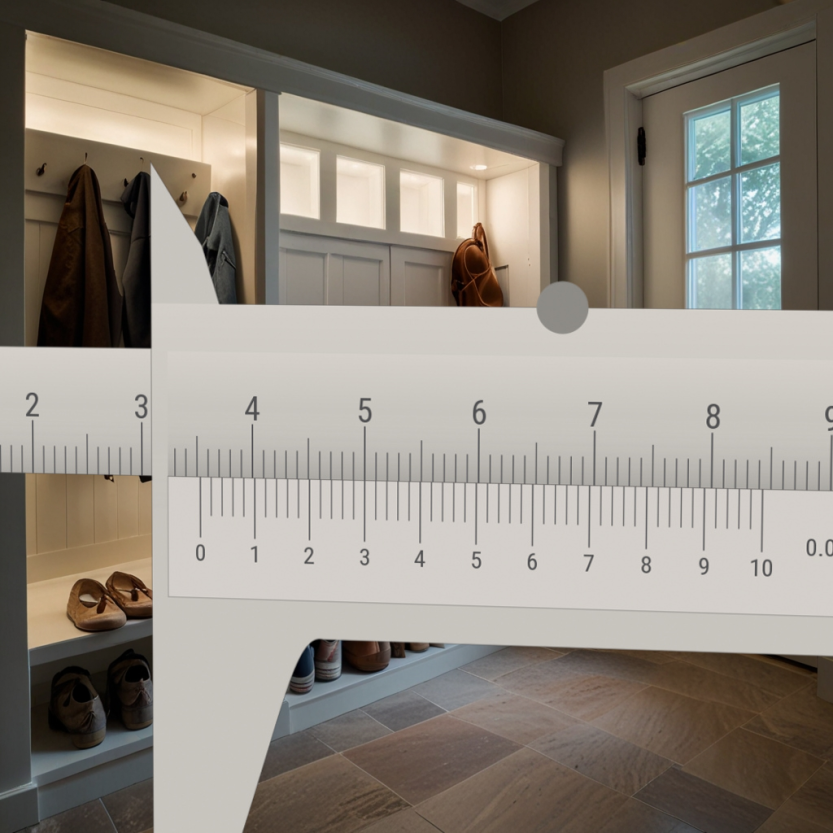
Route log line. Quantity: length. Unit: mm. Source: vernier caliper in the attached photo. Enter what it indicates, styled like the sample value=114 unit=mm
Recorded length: value=35.3 unit=mm
